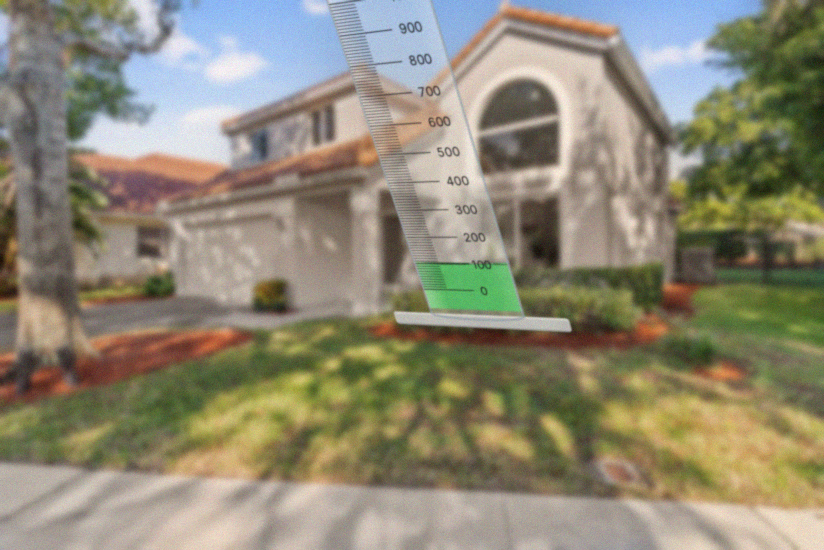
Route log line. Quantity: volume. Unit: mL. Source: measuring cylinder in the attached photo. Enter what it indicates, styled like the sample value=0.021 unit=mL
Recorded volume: value=100 unit=mL
